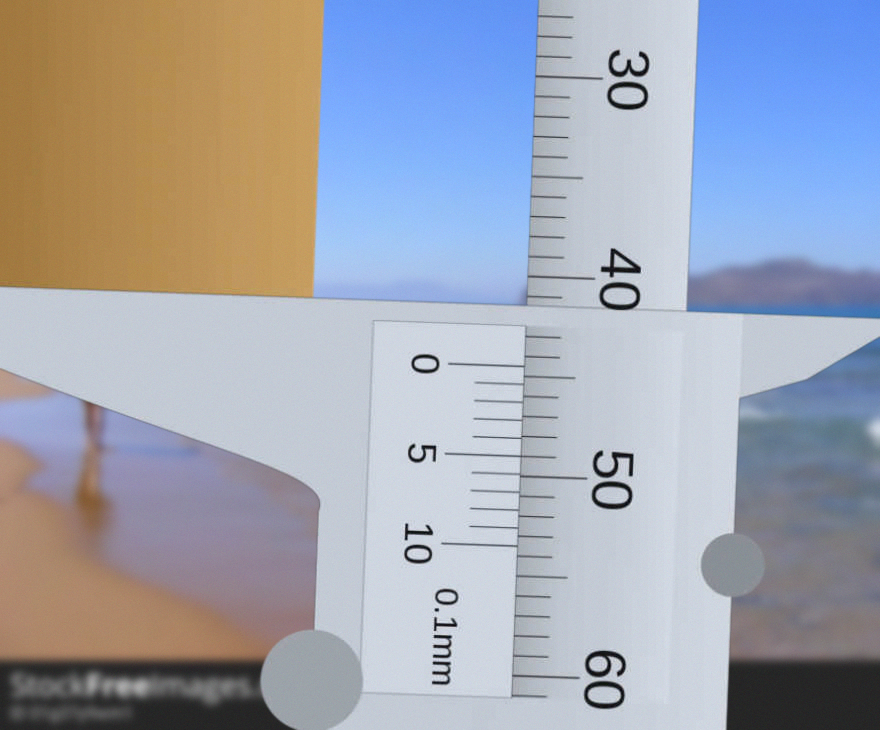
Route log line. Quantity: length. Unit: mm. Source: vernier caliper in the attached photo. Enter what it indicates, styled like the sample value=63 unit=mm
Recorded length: value=44.5 unit=mm
